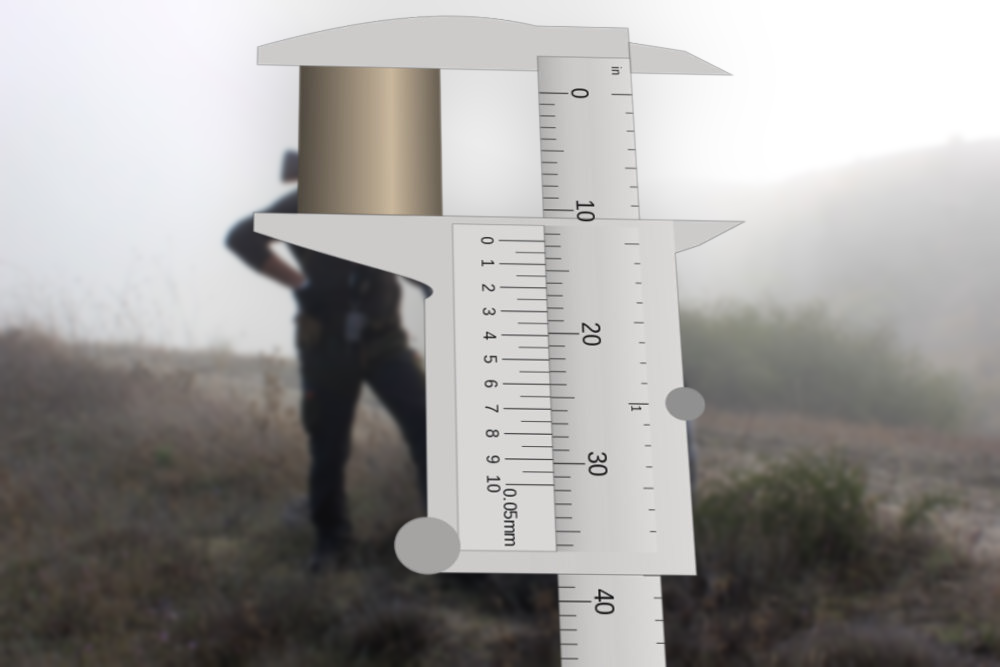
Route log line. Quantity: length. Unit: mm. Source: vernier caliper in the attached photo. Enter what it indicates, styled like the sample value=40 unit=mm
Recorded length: value=12.6 unit=mm
